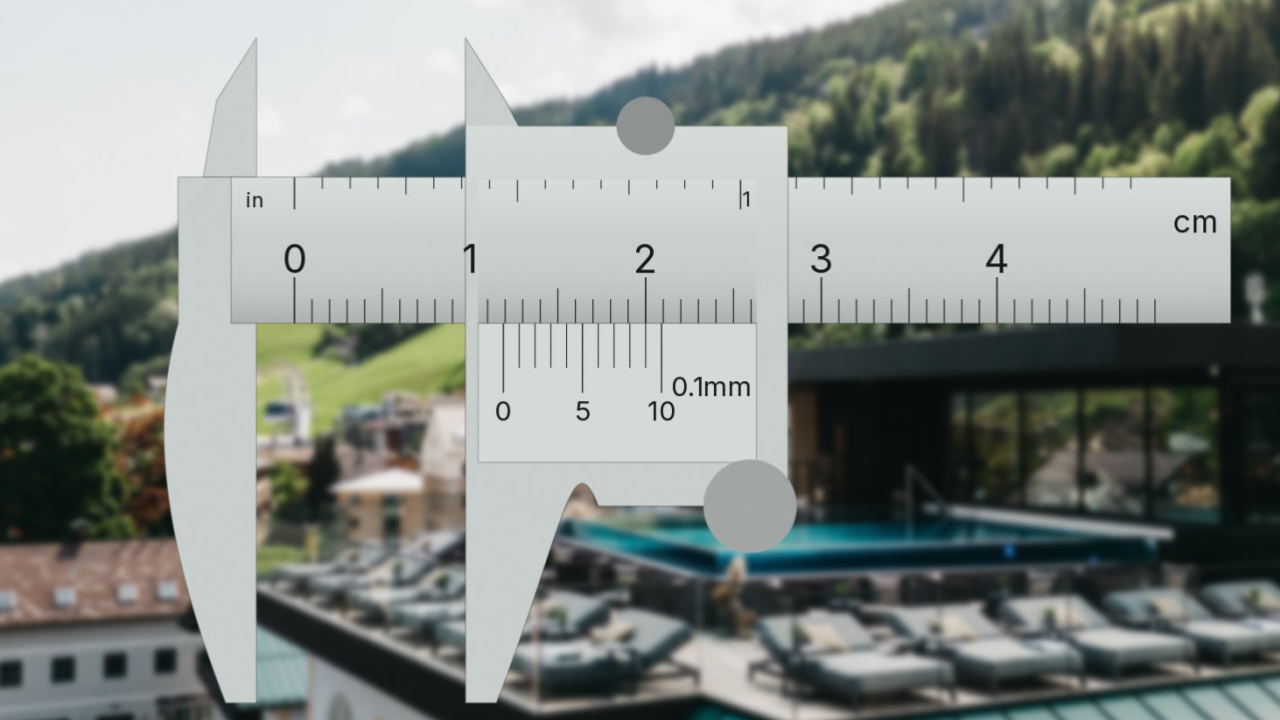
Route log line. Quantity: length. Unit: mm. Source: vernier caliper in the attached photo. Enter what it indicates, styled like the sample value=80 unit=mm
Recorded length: value=11.9 unit=mm
